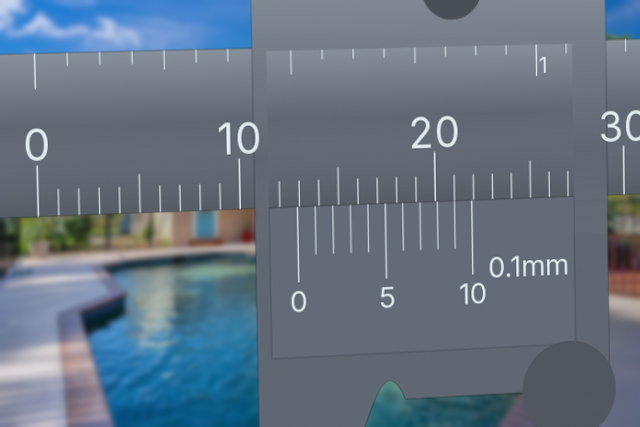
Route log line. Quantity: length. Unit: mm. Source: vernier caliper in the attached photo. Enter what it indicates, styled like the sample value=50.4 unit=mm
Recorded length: value=12.9 unit=mm
